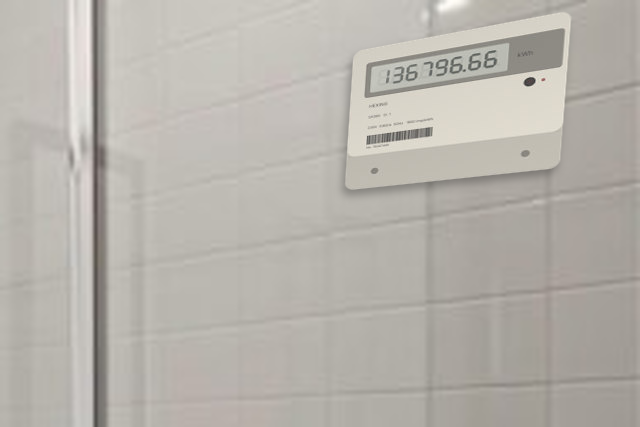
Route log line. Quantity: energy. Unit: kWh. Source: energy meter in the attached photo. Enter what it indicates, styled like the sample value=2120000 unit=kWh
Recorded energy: value=136796.66 unit=kWh
